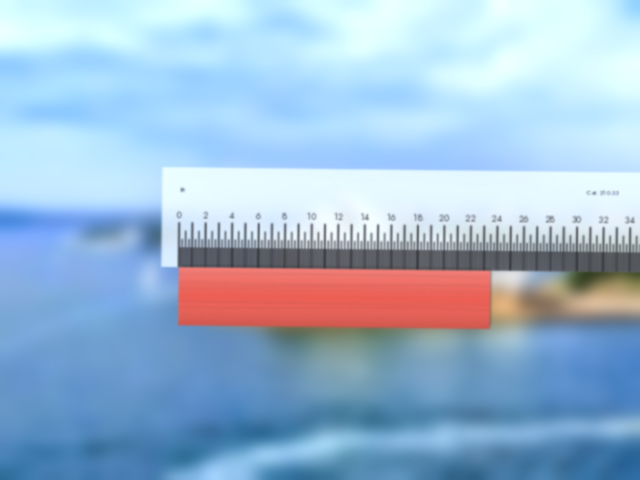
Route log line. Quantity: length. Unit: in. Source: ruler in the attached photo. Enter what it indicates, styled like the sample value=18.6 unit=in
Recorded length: value=23.5 unit=in
